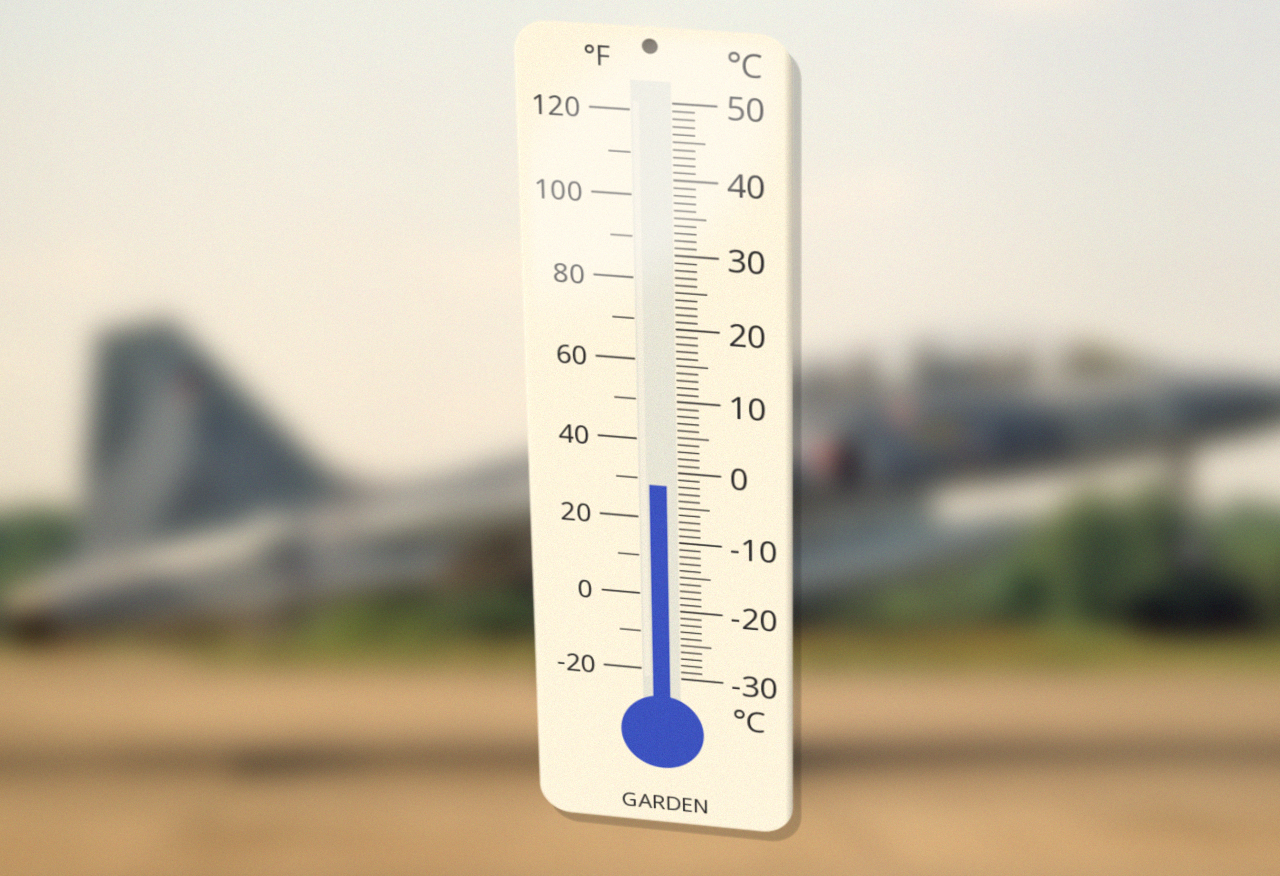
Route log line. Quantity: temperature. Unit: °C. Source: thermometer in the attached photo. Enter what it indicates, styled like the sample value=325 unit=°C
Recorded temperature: value=-2 unit=°C
